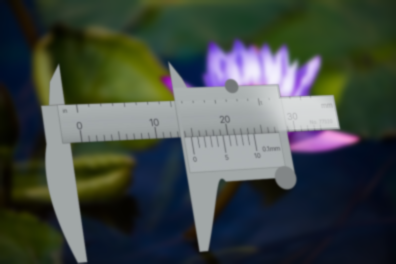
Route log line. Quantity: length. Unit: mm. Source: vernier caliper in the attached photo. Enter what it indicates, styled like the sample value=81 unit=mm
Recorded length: value=14.8 unit=mm
